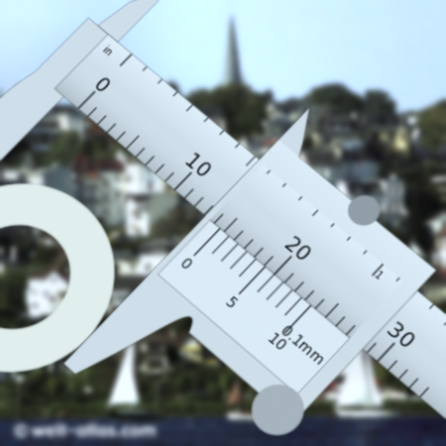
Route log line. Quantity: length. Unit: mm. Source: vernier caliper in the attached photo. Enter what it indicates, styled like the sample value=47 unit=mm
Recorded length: value=14.6 unit=mm
